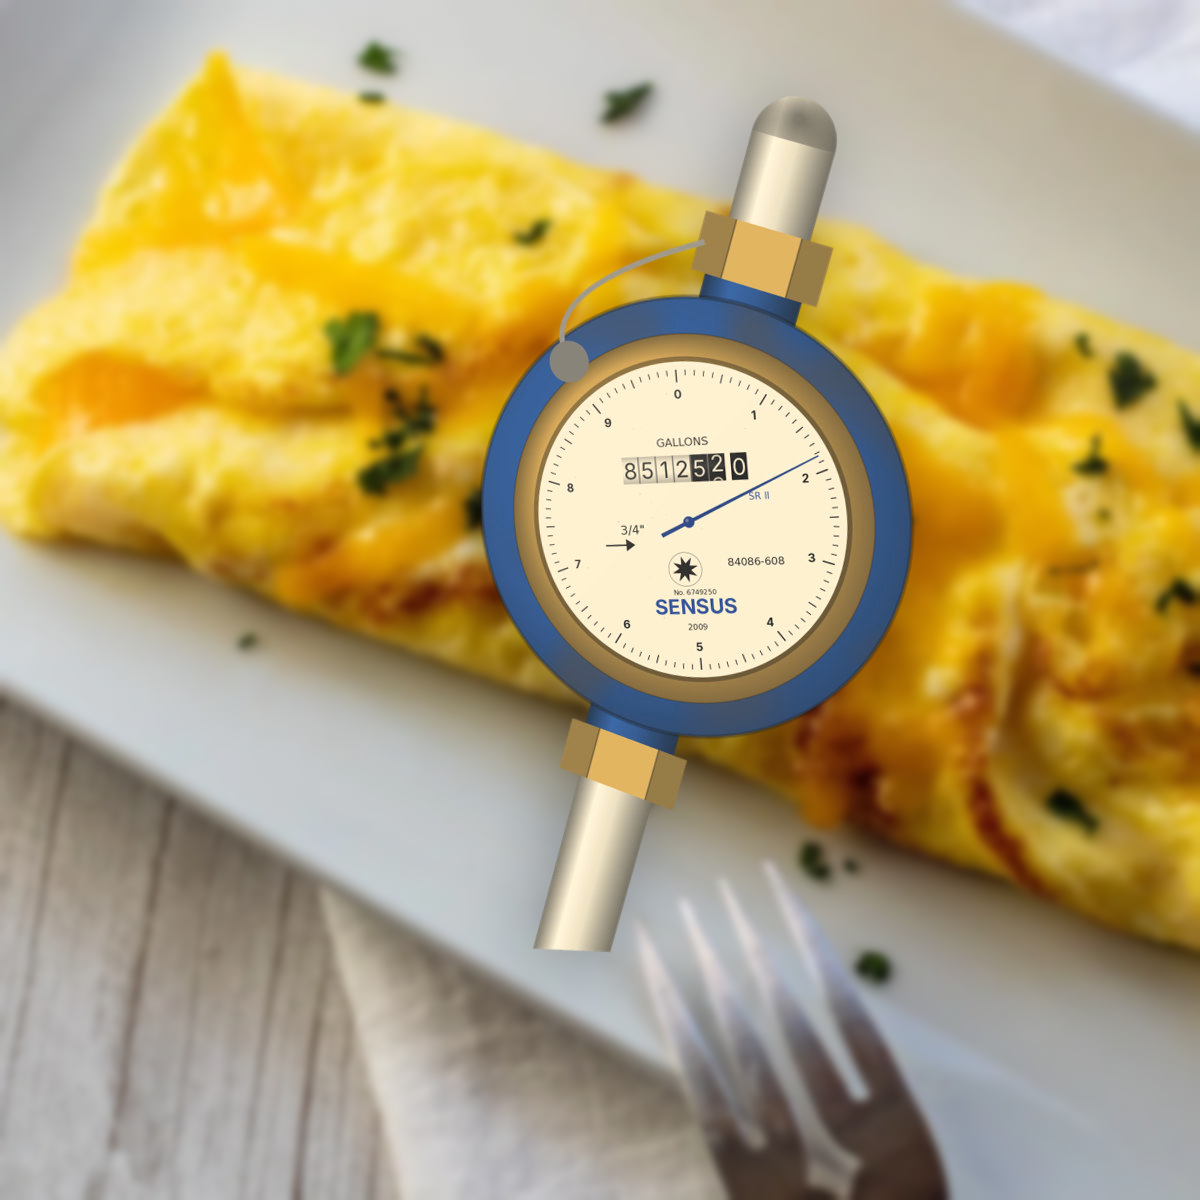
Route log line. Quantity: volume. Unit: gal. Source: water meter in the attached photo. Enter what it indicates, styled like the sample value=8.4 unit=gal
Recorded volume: value=8512521.8 unit=gal
